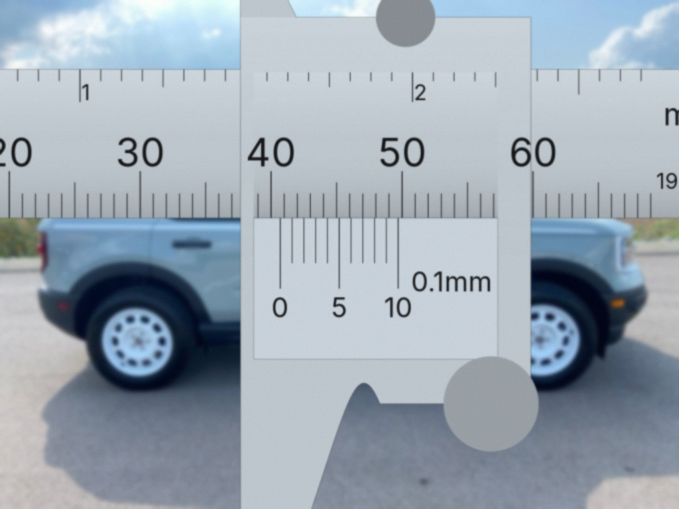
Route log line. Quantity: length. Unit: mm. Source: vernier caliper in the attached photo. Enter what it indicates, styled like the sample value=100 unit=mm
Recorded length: value=40.7 unit=mm
